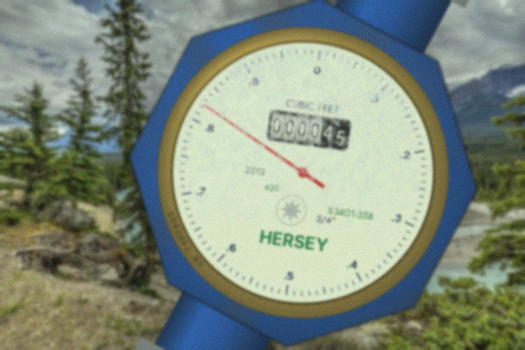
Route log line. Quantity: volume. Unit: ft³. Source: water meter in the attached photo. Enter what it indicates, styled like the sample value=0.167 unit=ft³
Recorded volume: value=44.82 unit=ft³
